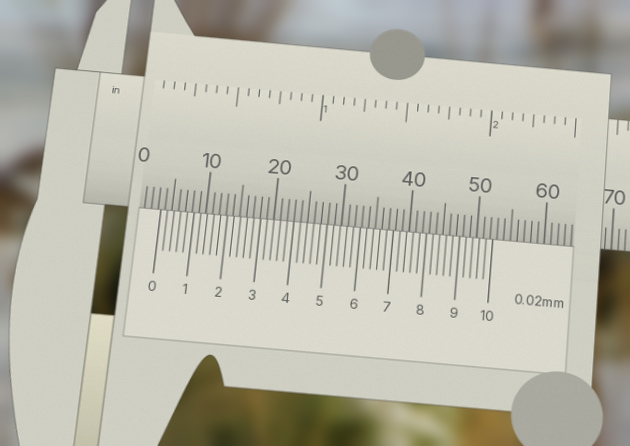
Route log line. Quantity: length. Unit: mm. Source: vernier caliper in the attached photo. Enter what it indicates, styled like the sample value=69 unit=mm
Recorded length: value=3.4 unit=mm
